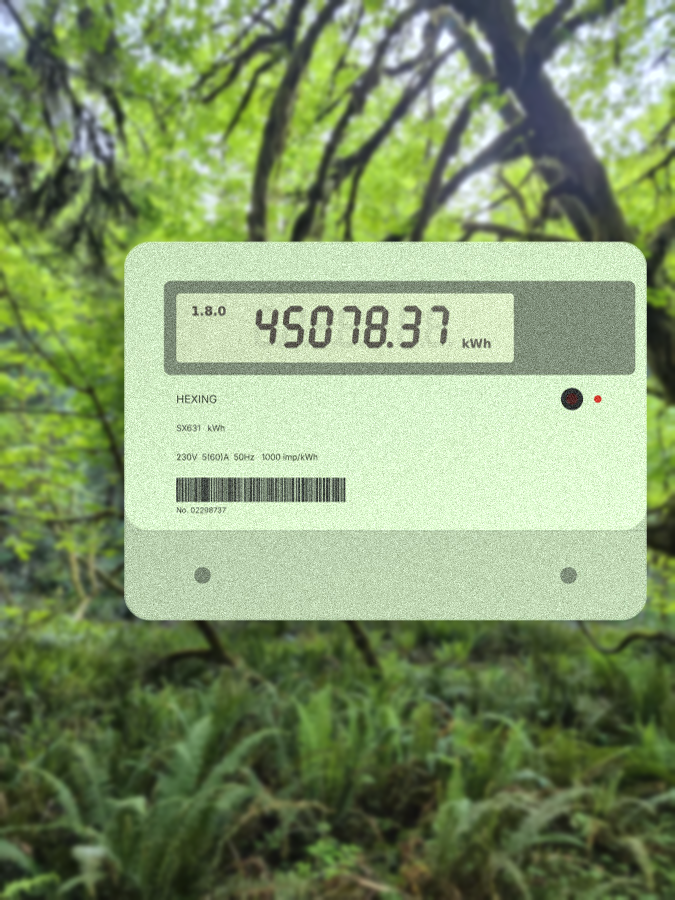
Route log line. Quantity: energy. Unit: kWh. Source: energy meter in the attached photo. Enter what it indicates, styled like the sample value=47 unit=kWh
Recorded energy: value=45078.37 unit=kWh
